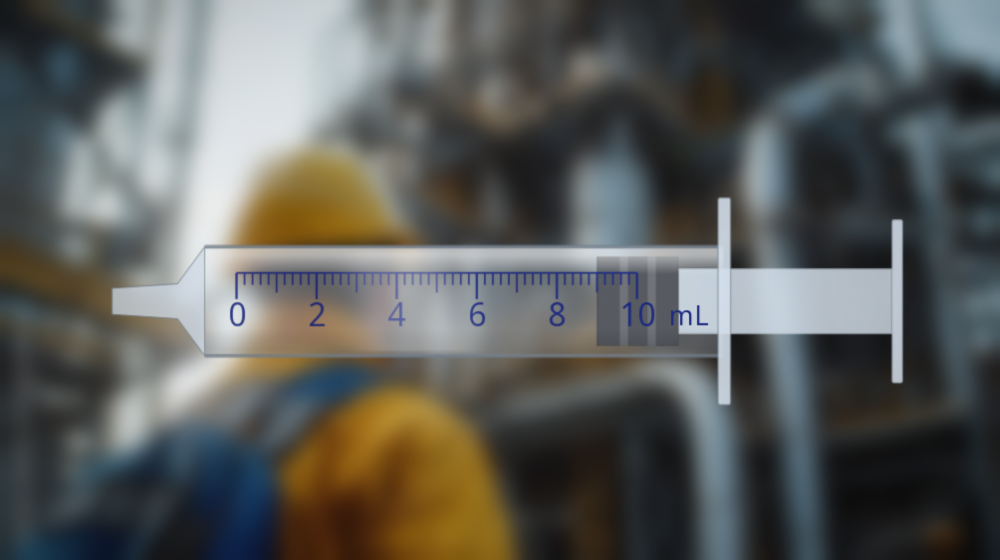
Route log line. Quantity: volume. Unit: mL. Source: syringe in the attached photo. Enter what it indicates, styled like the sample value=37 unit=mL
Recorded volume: value=9 unit=mL
